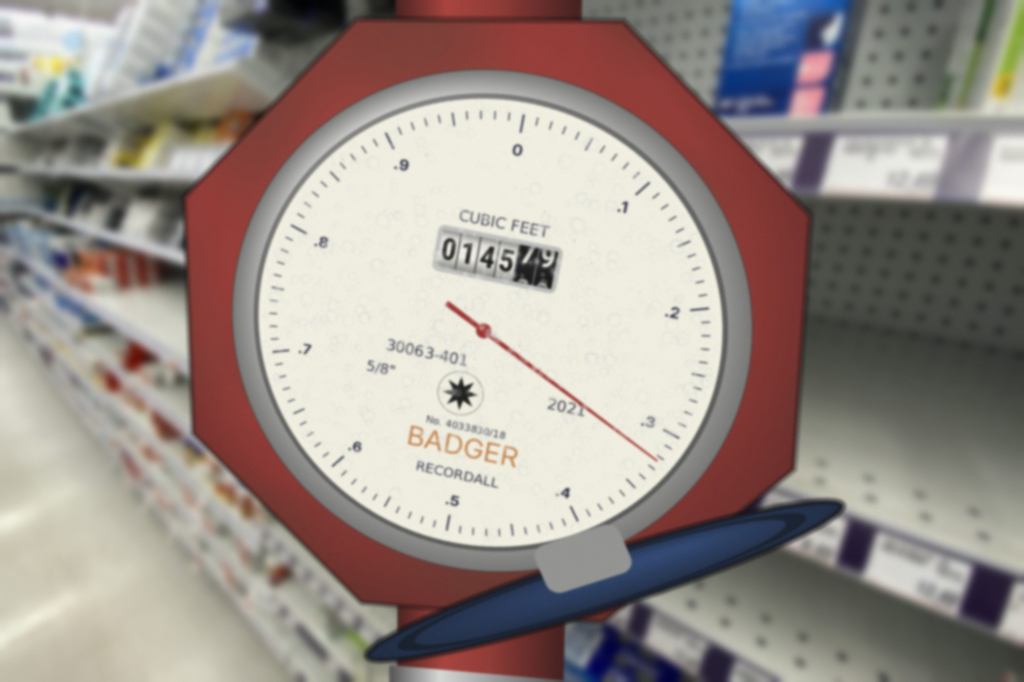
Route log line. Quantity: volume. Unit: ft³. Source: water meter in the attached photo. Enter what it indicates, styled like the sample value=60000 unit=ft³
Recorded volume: value=14579.32 unit=ft³
